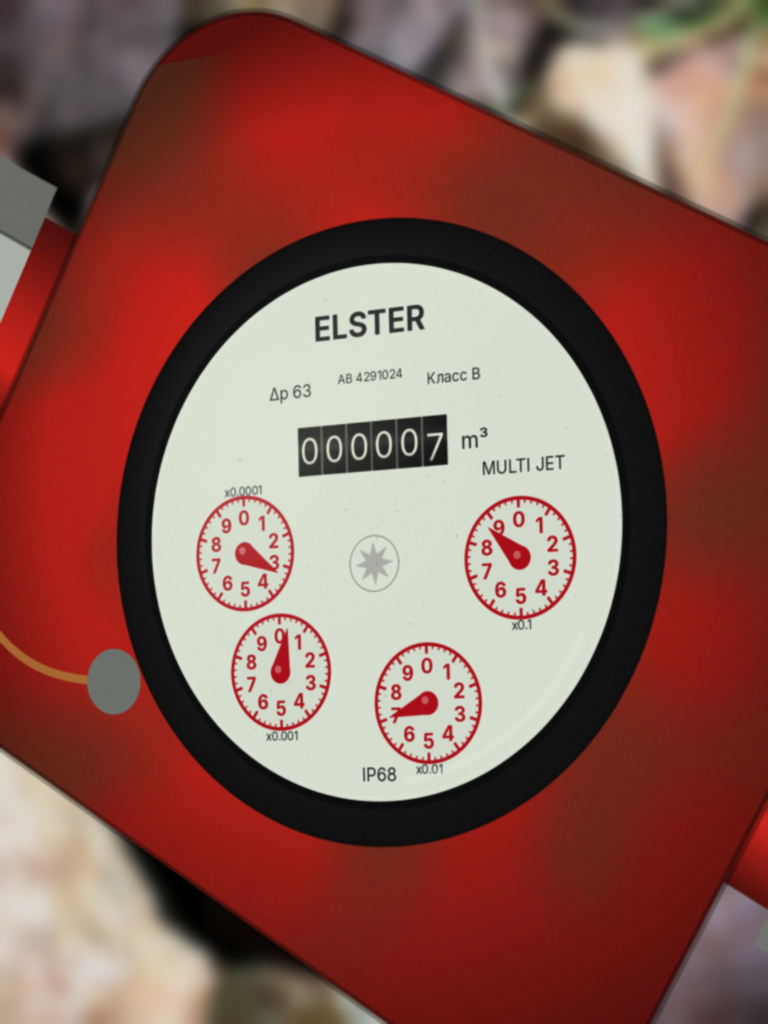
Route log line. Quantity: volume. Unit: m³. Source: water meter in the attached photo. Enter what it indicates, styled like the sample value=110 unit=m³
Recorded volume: value=6.8703 unit=m³
